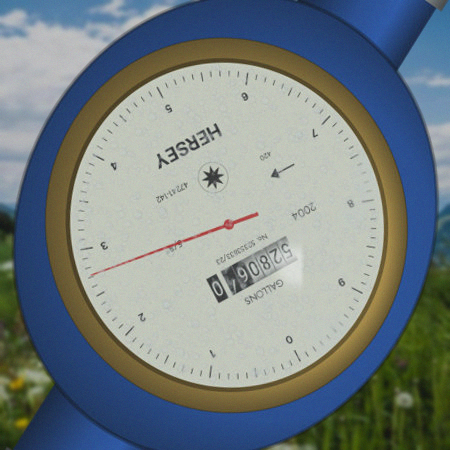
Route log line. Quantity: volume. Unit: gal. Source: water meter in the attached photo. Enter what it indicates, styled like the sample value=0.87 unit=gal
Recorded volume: value=5280672.7 unit=gal
